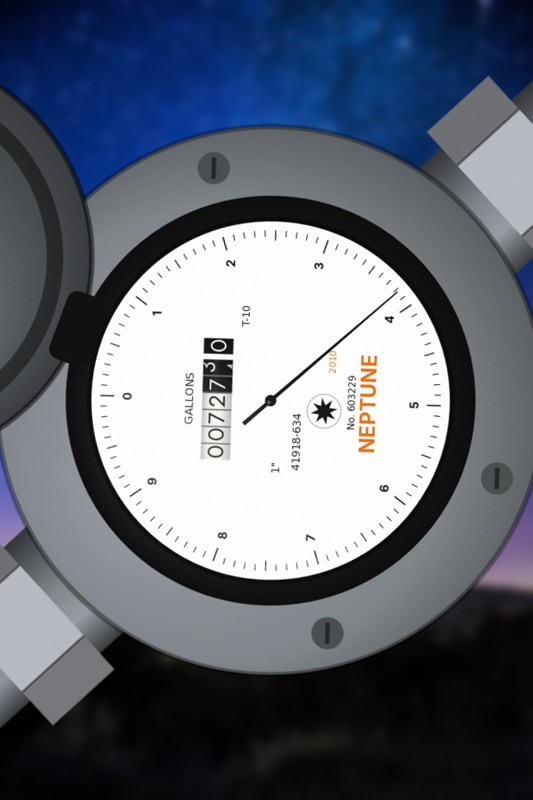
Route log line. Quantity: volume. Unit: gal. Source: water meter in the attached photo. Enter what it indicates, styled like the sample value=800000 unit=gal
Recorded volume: value=72733.8 unit=gal
